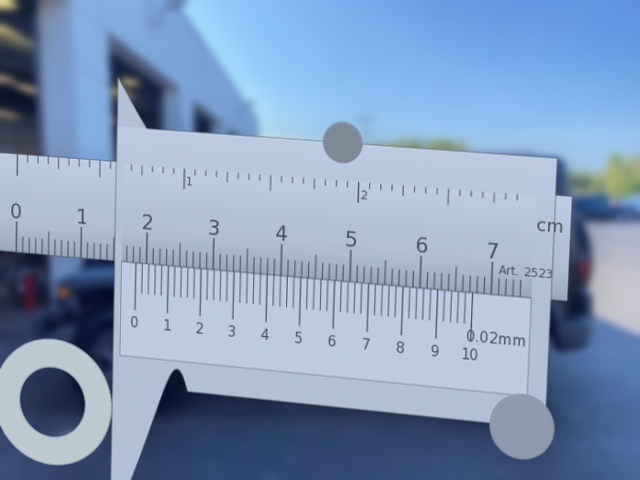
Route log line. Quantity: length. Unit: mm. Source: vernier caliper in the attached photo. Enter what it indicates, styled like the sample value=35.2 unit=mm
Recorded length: value=18.4 unit=mm
